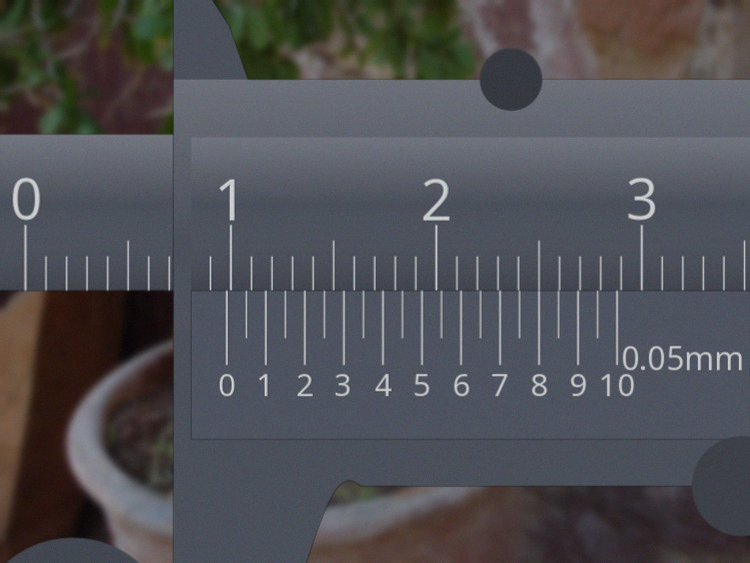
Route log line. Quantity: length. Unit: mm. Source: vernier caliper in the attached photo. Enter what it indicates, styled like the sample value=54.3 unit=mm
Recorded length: value=9.8 unit=mm
